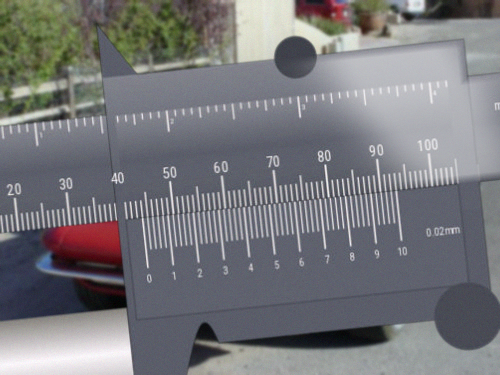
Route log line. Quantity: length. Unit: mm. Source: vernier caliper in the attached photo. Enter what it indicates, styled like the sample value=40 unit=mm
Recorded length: value=44.0 unit=mm
